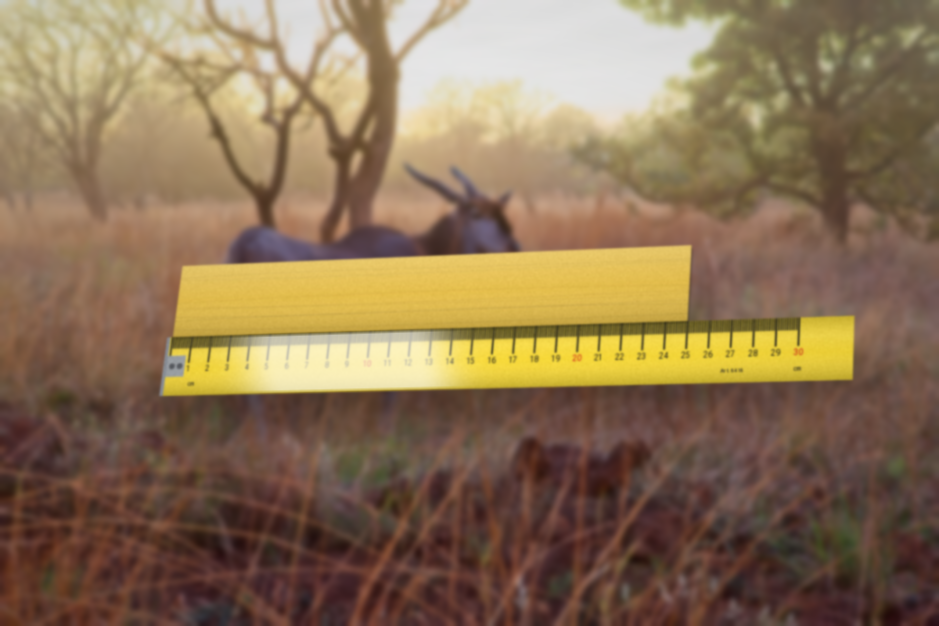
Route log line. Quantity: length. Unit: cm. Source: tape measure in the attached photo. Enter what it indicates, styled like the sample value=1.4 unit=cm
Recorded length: value=25 unit=cm
